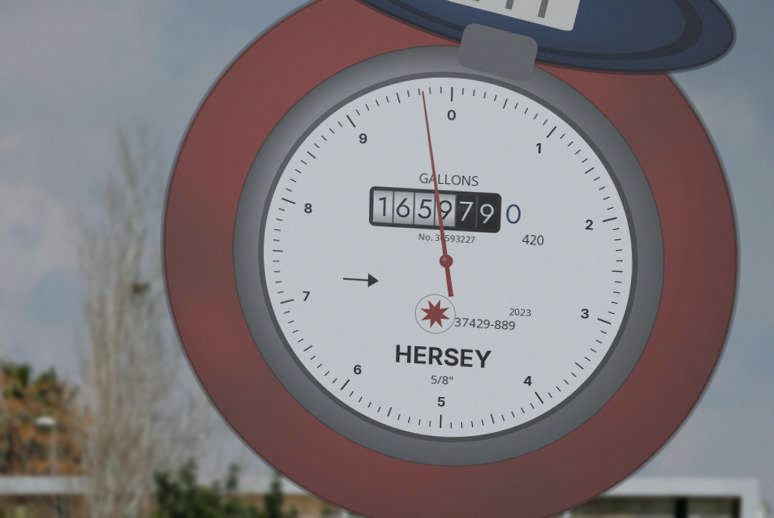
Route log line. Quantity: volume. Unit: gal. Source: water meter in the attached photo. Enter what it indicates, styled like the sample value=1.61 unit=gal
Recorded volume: value=1659789.7 unit=gal
